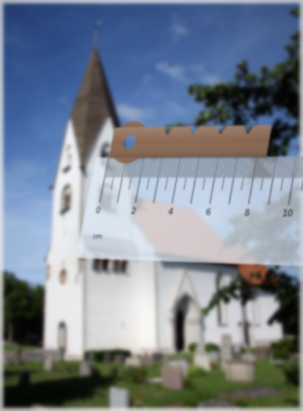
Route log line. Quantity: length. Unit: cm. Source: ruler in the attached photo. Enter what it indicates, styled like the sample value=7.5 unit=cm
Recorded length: value=8.5 unit=cm
